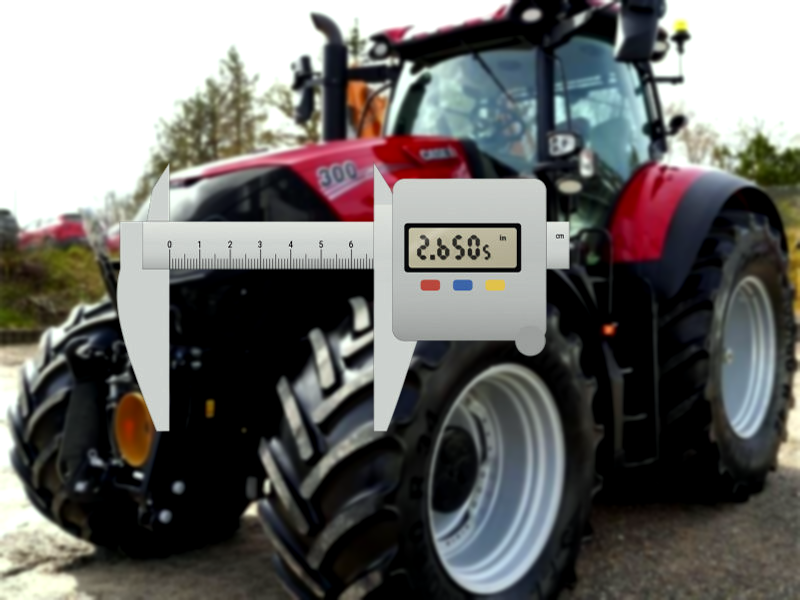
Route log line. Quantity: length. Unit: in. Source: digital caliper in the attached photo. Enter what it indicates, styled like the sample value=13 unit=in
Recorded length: value=2.6505 unit=in
